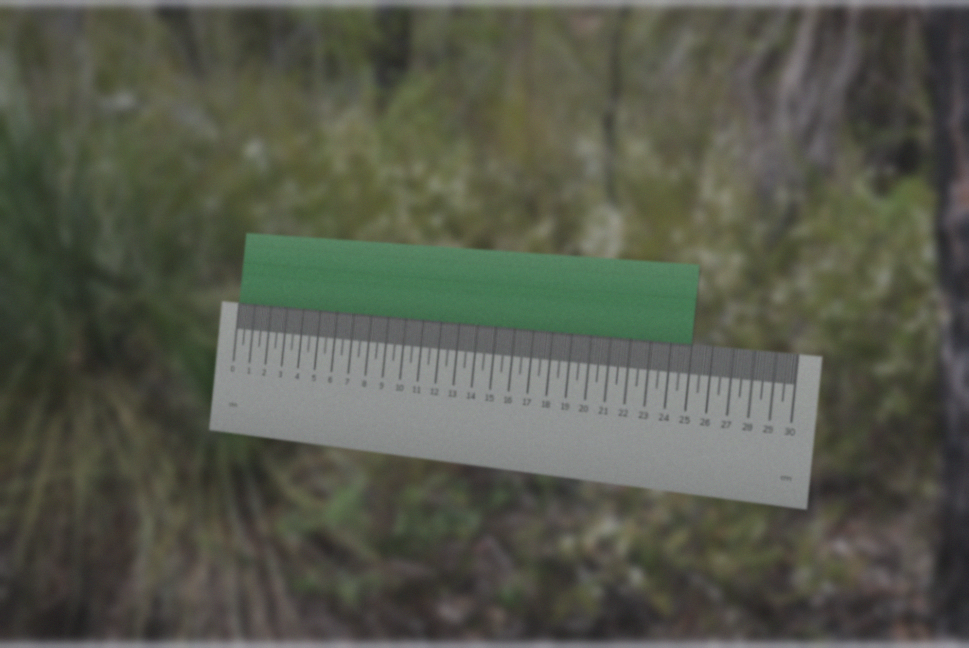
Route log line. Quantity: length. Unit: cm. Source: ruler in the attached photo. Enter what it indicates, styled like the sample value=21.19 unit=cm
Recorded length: value=25 unit=cm
